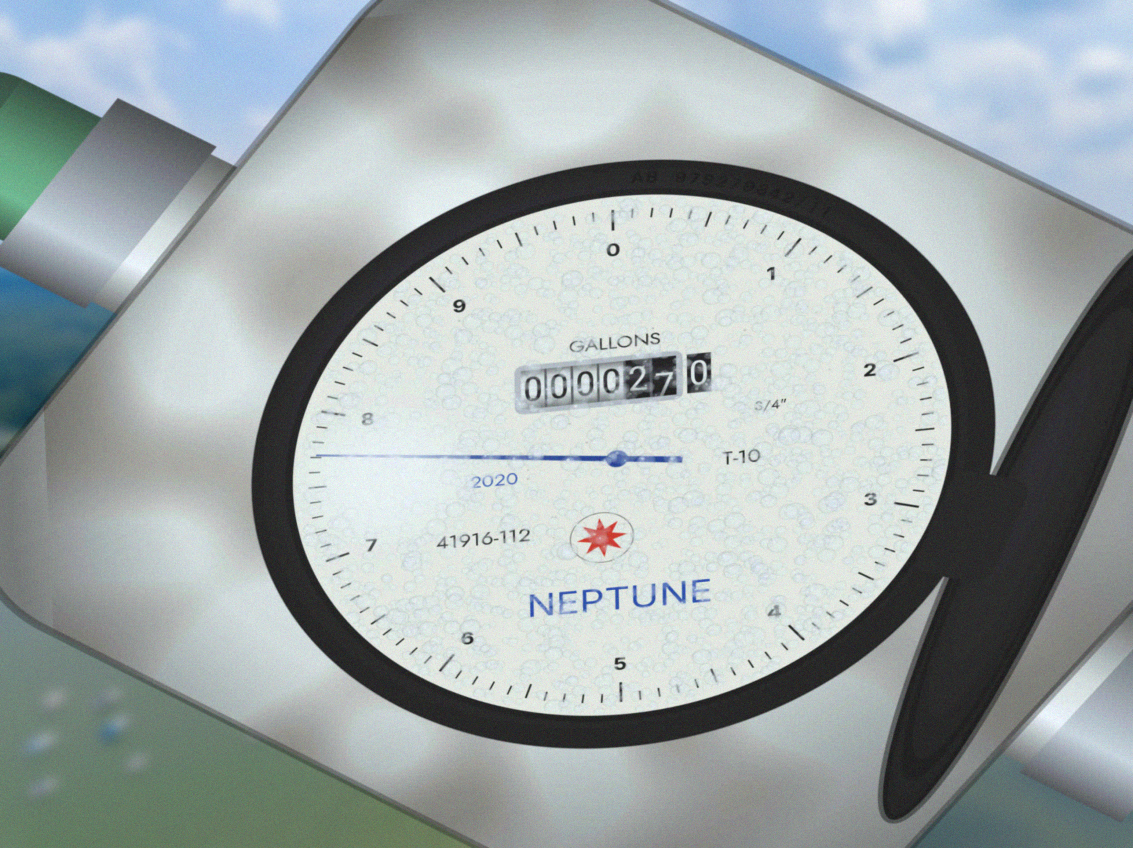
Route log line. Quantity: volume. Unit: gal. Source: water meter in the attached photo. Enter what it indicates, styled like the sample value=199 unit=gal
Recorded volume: value=267.7 unit=gal
